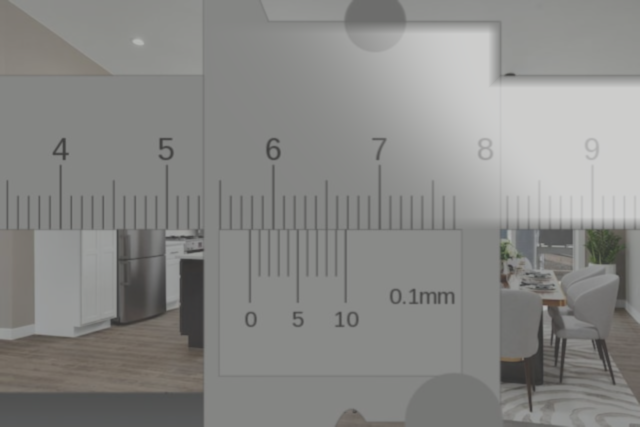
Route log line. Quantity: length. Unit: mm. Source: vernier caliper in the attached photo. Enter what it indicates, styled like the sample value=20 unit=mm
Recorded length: value=57.8 unit=mm
